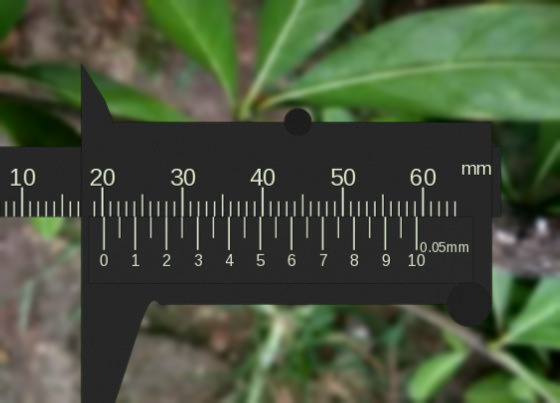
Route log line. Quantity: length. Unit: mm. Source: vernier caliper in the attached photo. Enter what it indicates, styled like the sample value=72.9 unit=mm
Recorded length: value=20.2 unit=mm
